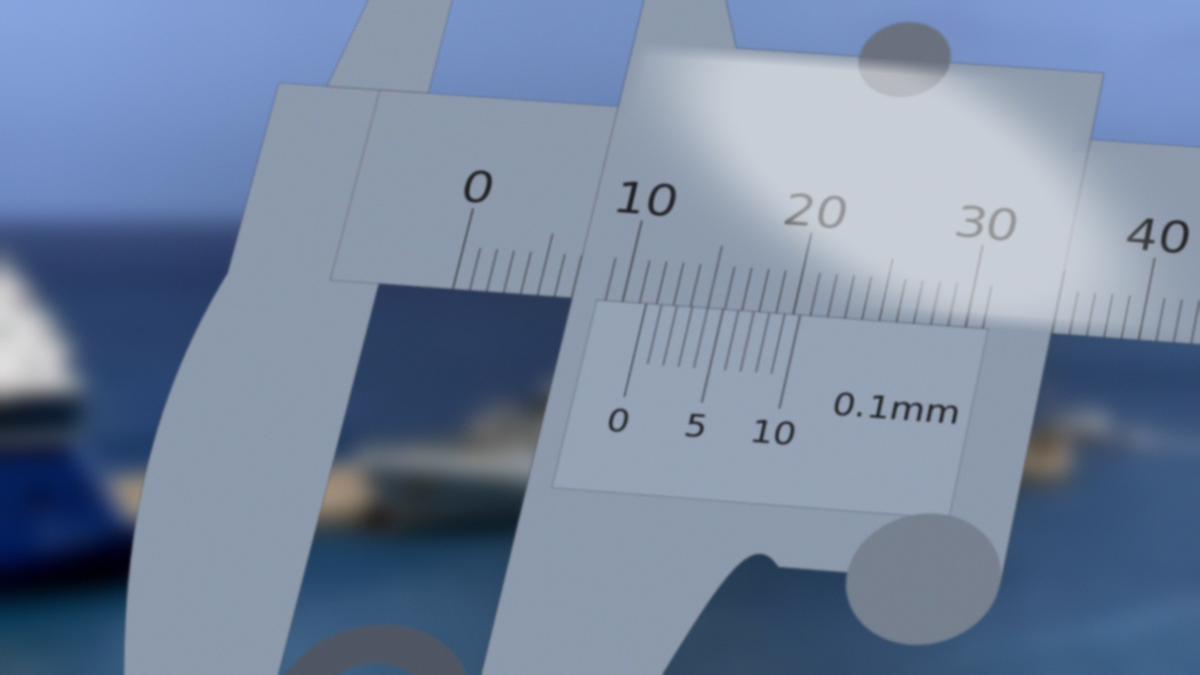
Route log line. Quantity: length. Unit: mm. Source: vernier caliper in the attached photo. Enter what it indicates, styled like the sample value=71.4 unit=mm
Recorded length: value=11.4 unit=mm
